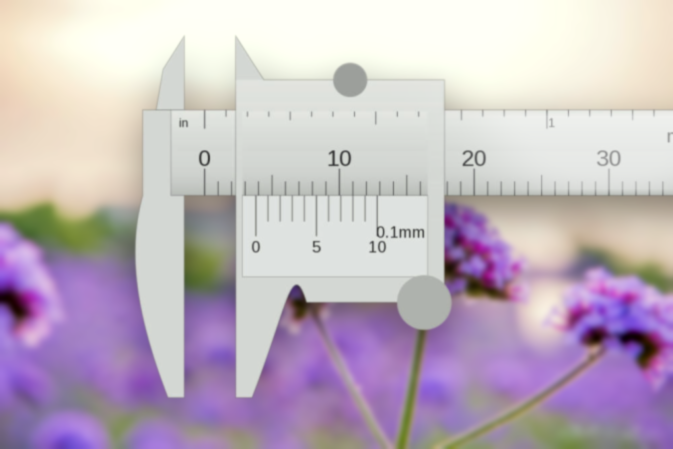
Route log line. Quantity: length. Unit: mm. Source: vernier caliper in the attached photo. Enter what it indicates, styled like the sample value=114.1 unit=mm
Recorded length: value=3.8 unit=mm
